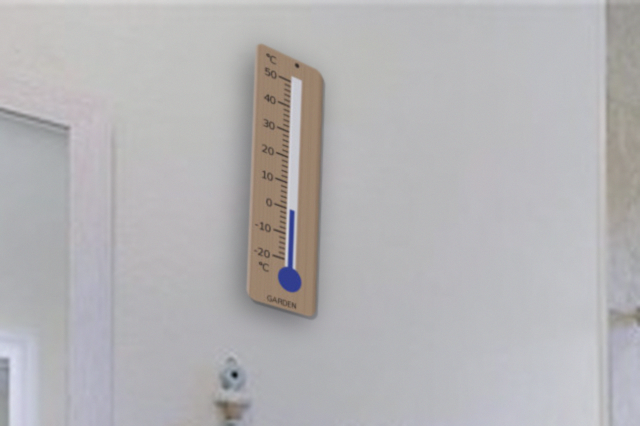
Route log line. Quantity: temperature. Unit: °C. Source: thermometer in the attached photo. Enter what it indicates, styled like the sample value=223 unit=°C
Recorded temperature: value=0 unit=°C
